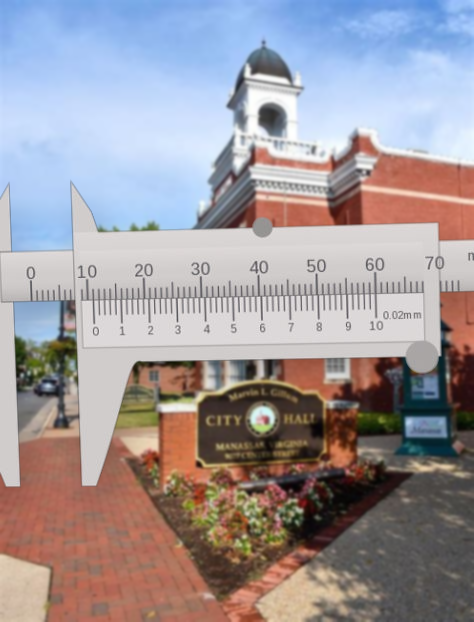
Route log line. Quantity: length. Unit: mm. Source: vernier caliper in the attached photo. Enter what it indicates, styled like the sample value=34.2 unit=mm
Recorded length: value=11.0 unit=mm
